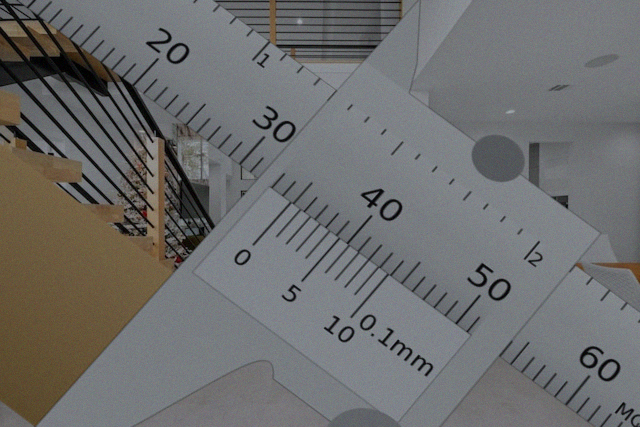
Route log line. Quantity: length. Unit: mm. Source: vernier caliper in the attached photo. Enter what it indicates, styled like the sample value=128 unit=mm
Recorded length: value=34.8 unit=mm
